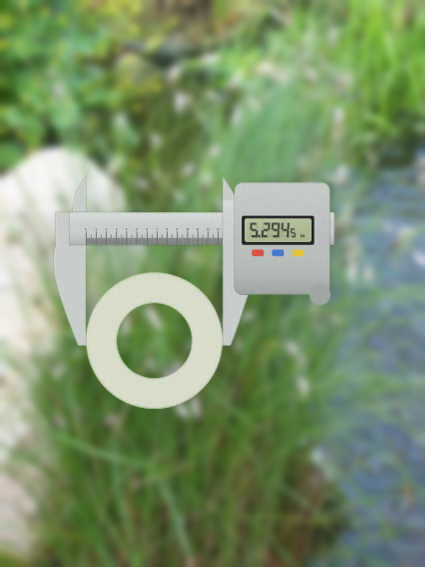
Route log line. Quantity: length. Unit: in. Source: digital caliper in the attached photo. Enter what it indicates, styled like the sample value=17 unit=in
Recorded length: value=5.2945 unit=in
